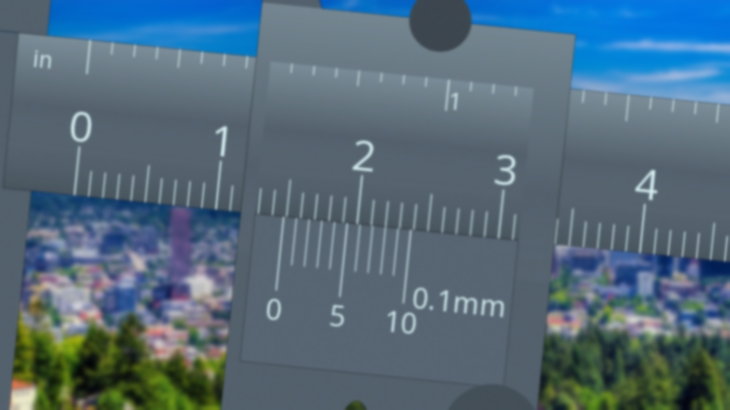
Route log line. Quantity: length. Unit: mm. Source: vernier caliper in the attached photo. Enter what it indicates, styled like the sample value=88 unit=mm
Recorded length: value=14.8 unit=mm
